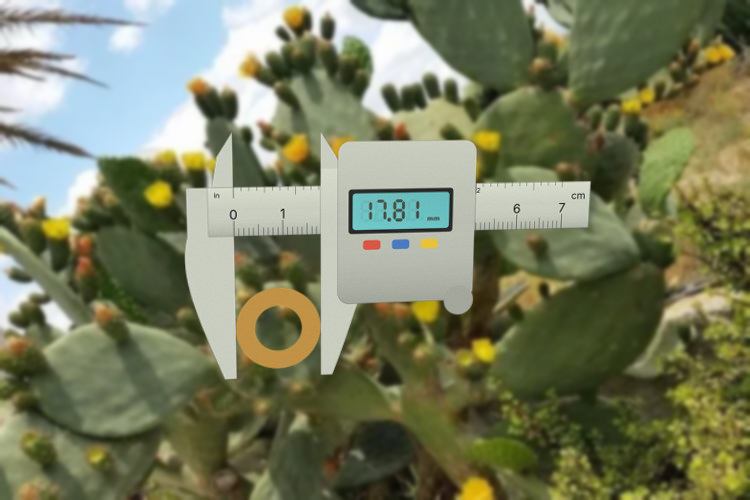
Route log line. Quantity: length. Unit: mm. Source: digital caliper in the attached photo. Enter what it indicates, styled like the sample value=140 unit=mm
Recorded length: value=17.81 unit=mm
